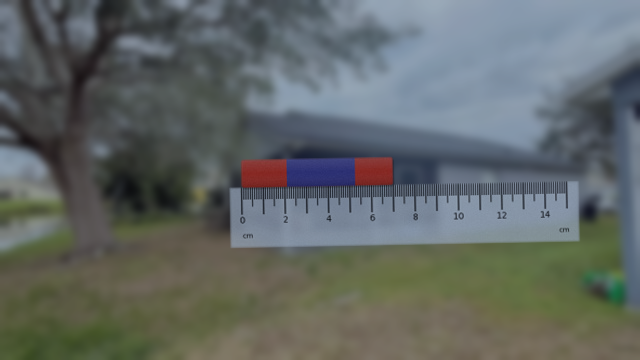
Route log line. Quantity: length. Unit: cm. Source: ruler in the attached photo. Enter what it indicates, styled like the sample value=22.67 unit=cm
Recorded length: value=7 unit=cm
